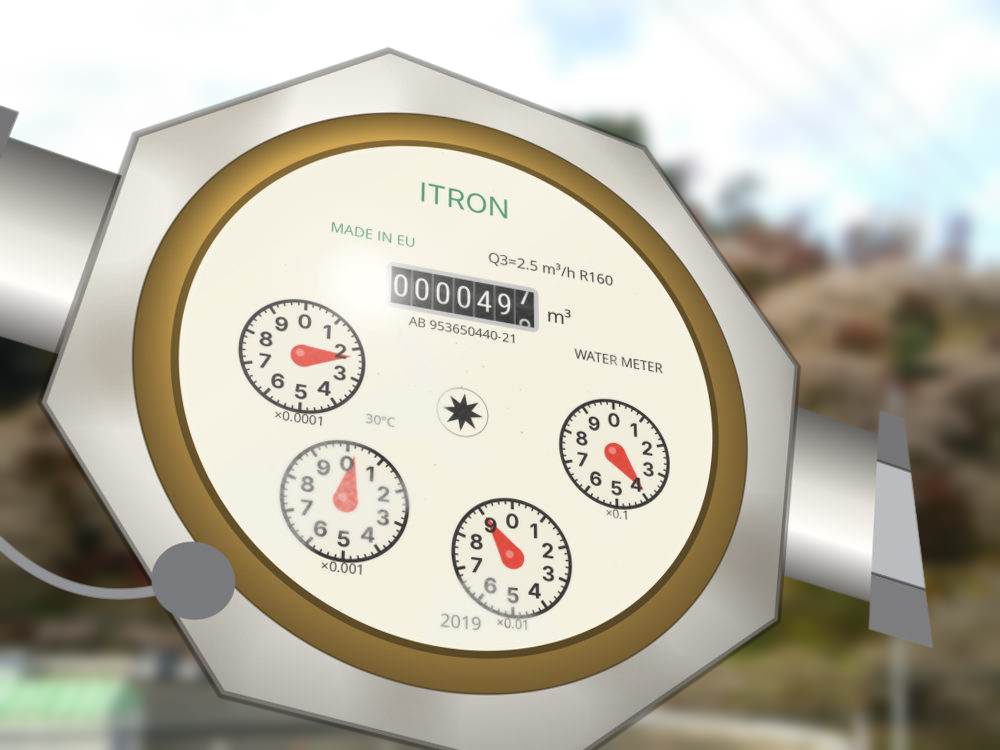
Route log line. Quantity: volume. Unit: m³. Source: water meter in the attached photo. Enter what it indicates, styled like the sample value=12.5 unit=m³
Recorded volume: value=497.3902 unit=m³
